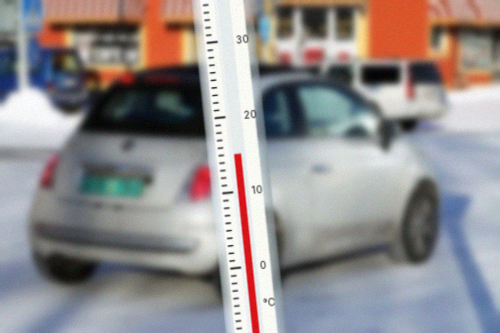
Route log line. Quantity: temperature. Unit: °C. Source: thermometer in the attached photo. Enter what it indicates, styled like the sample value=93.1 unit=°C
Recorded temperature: value=15 unit=°C
